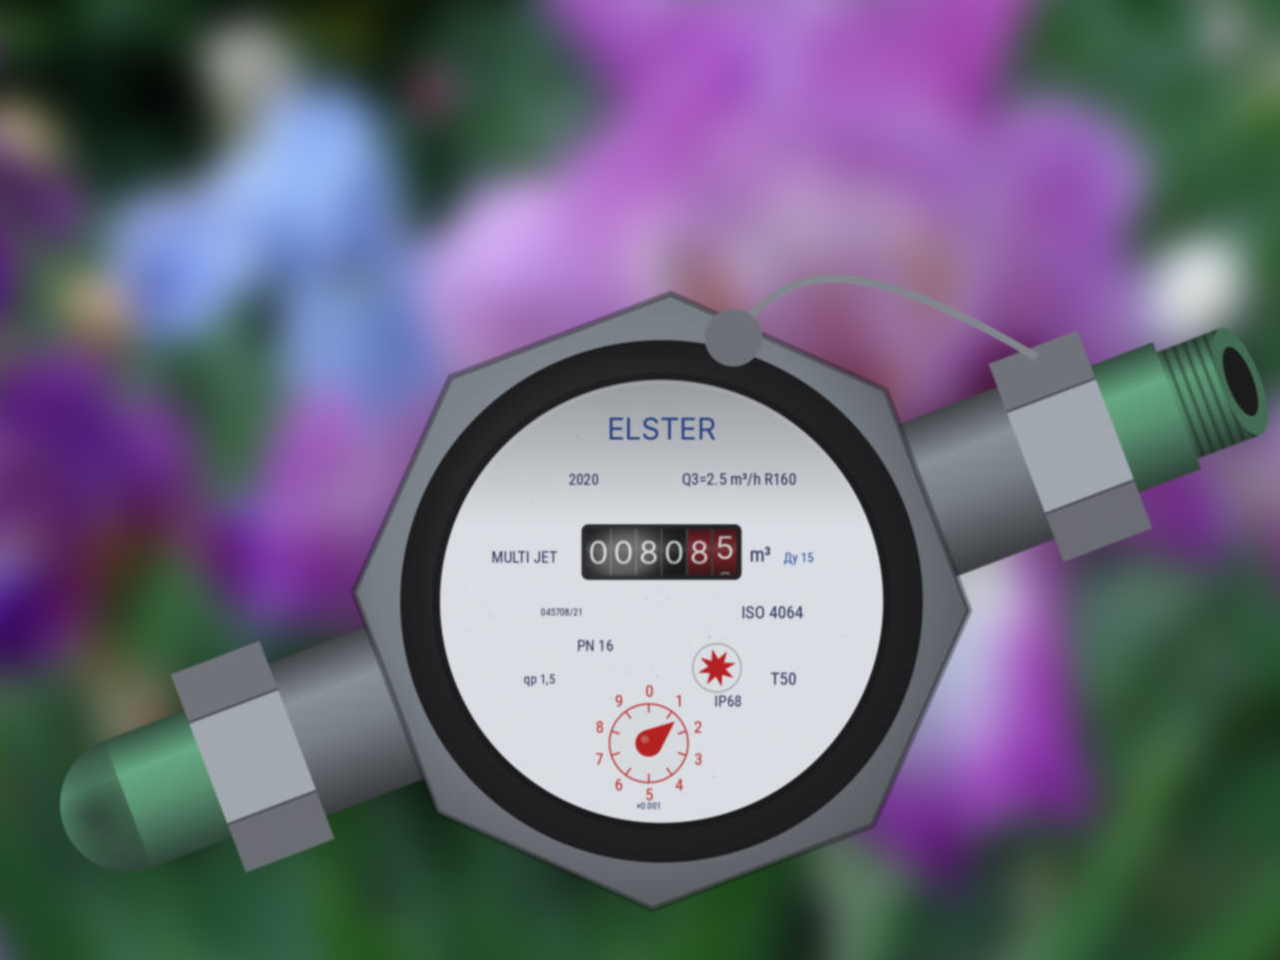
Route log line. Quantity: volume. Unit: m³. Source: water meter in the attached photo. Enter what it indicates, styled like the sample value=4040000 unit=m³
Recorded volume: value=80.851 unit=m³
